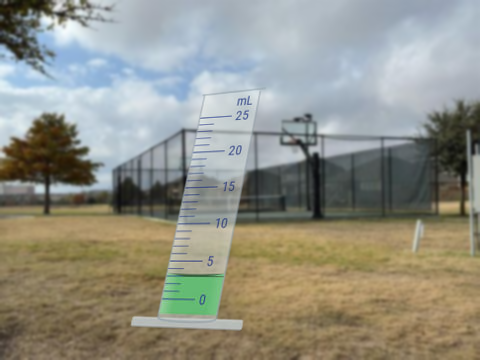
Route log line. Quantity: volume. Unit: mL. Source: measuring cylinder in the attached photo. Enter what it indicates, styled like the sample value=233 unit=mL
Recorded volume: value=3 unit=mL
